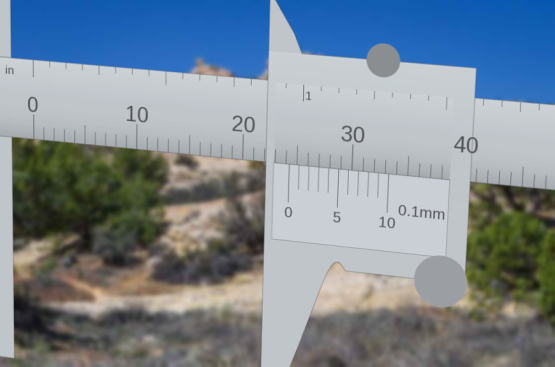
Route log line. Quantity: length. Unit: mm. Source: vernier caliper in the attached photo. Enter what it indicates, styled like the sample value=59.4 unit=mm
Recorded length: value=24.3 unit=mm
